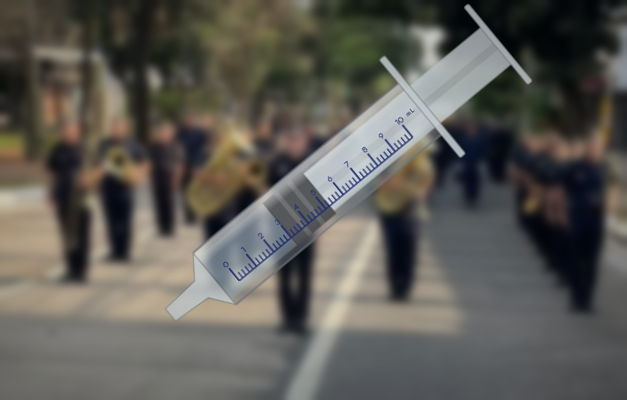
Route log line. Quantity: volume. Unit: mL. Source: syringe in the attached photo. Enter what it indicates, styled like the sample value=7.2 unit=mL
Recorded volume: value=3 unit=mL
